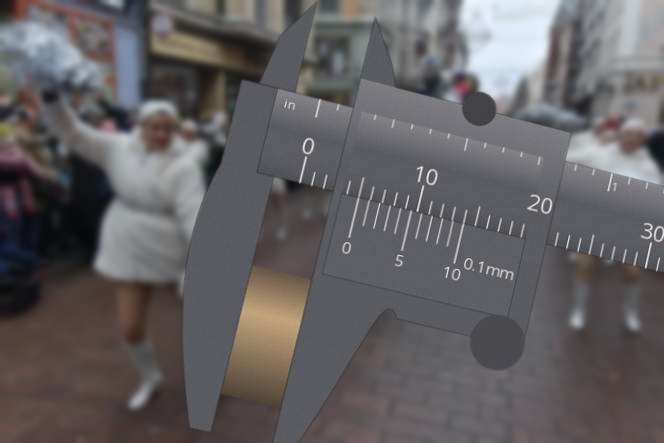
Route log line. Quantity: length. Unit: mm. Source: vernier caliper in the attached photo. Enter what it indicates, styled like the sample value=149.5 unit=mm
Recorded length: value=5.0 unit=mm
